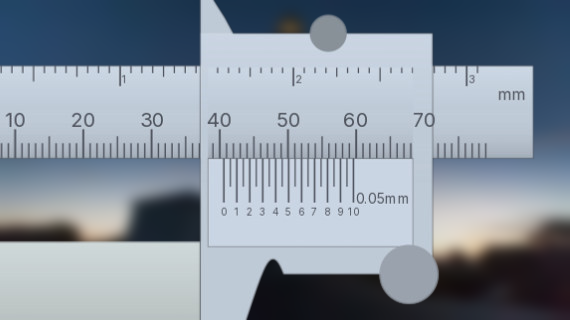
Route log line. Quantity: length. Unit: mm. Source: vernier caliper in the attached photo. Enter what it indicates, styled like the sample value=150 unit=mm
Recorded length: value=40.6 unit=mm
